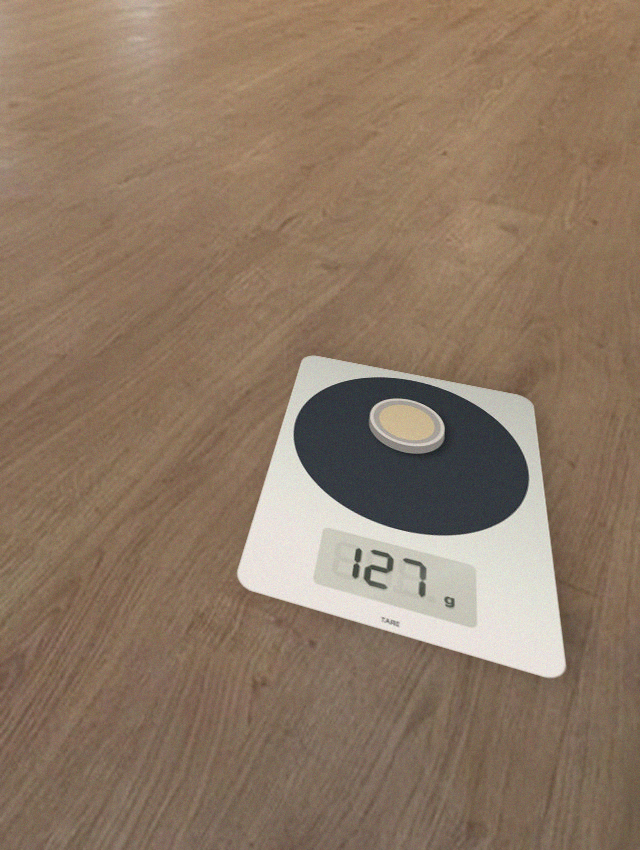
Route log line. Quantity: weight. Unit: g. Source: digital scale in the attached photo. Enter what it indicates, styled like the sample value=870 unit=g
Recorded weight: value=127 unit=g
